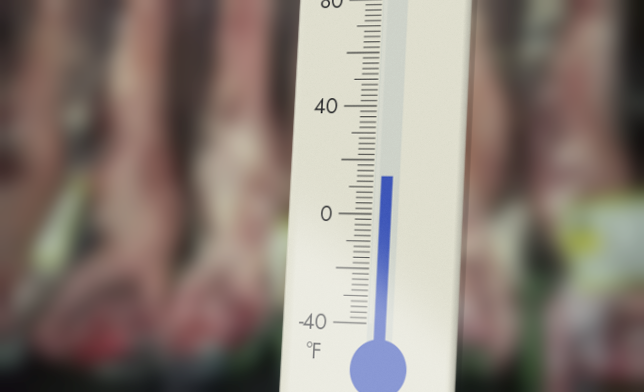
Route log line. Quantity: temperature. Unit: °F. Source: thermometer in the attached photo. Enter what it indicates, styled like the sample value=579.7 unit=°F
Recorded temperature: value=14 unit=°F
